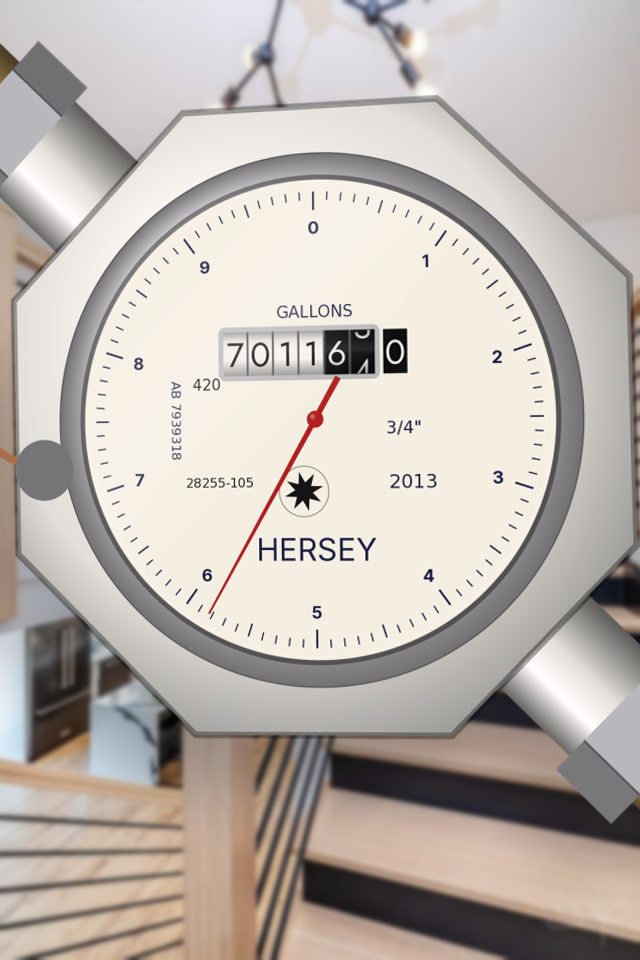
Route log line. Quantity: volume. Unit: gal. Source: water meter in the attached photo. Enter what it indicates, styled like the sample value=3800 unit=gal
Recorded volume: value=7011635.8 unit=gal
